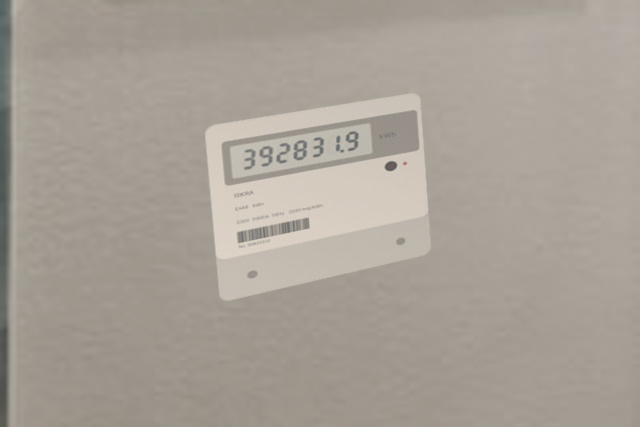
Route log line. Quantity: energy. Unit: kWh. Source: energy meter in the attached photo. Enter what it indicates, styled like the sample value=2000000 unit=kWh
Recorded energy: value=392831.9 unit=kWh
